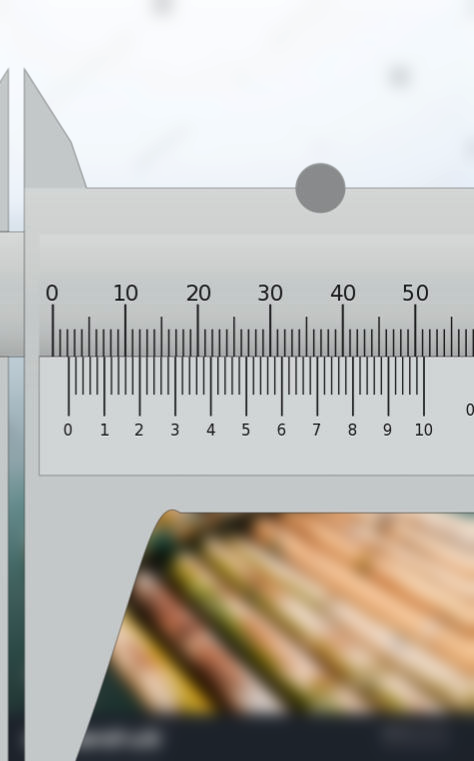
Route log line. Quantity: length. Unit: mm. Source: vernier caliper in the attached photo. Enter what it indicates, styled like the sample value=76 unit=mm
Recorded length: value=2.2 unit=mm
